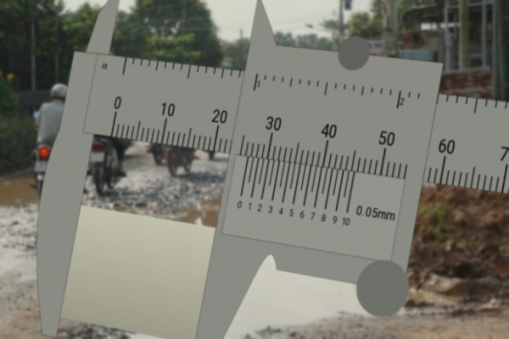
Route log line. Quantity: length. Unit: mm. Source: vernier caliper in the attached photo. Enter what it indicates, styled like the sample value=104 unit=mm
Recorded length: value=26.5 unit=mm
